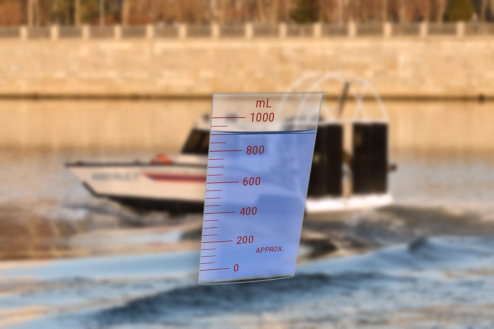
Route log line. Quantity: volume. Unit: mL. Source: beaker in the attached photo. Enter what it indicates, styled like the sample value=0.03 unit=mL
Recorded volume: value=900 unit=mL
